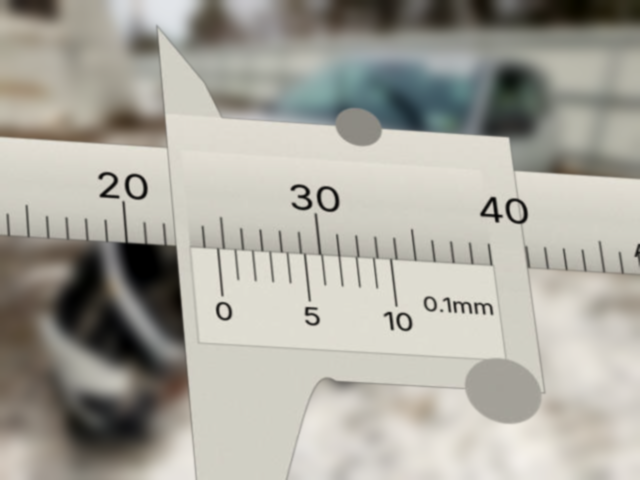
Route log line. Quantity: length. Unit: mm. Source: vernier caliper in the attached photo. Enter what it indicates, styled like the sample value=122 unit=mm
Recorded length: value=24.7 unit=mm
